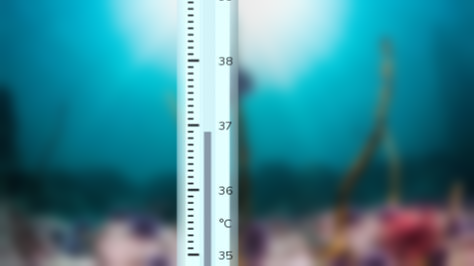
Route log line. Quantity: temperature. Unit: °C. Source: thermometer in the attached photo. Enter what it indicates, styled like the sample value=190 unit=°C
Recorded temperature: value=36.9 unit=°C
